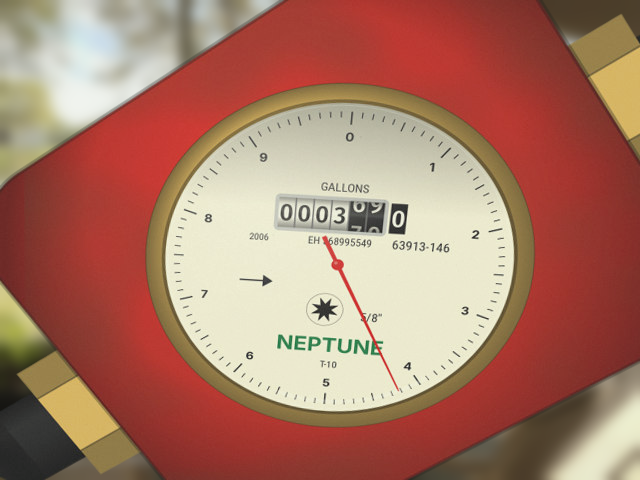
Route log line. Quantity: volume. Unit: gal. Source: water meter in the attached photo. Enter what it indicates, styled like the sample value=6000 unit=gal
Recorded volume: value=3694.2 unit=gal
